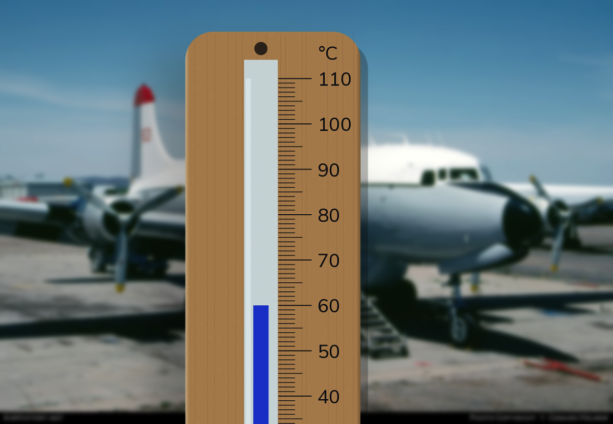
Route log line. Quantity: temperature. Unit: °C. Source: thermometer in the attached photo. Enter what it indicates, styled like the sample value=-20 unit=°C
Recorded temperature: value=60 unit=°C
